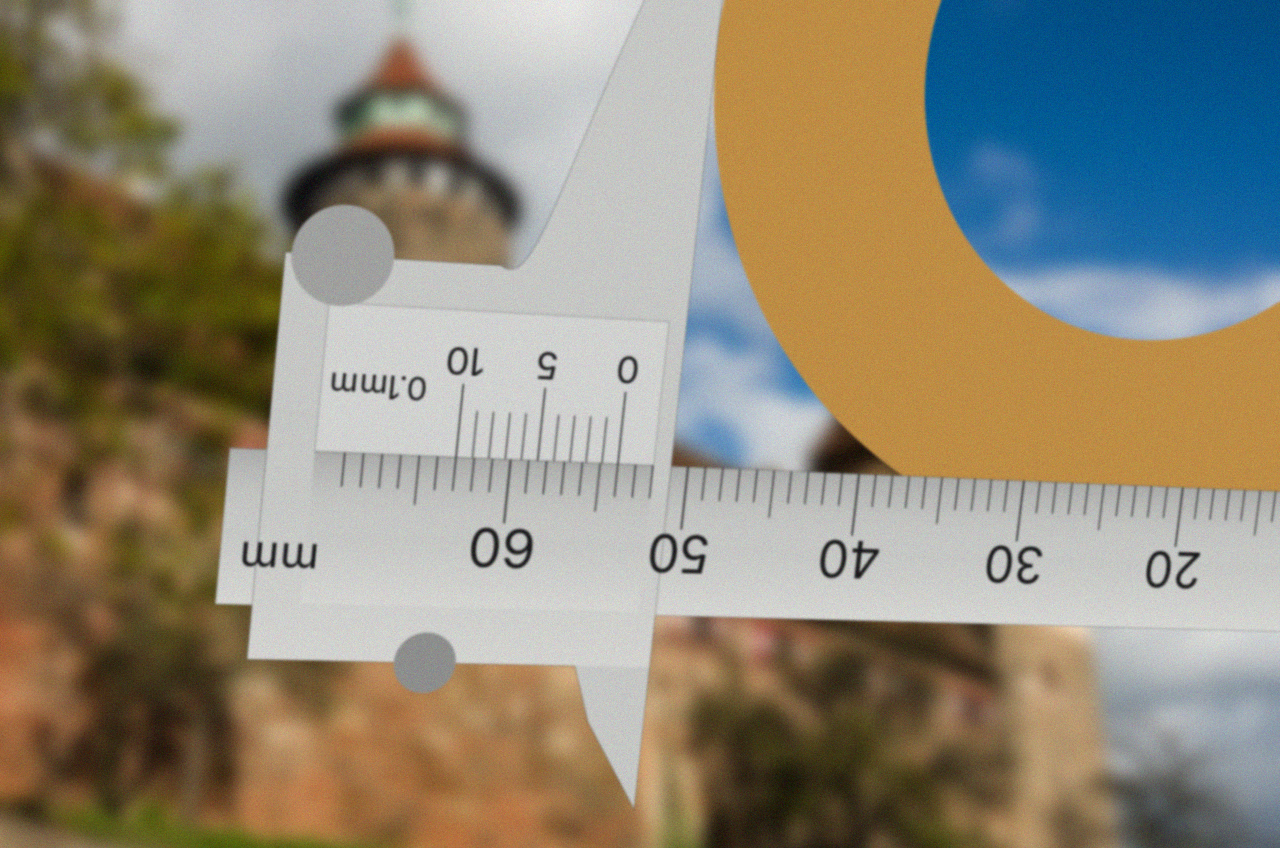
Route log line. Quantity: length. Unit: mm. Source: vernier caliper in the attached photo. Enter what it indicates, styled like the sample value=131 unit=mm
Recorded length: value=54.0 unit=mm
